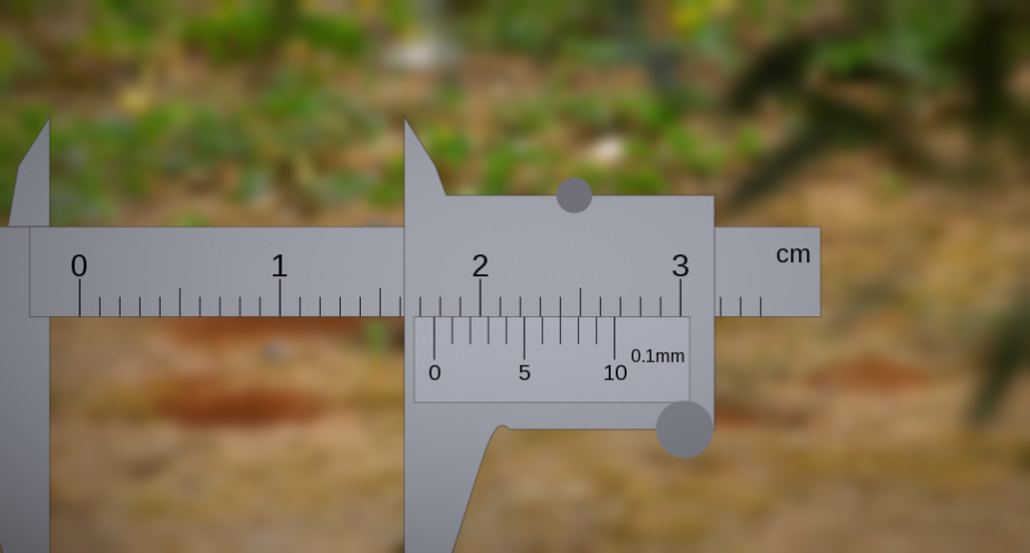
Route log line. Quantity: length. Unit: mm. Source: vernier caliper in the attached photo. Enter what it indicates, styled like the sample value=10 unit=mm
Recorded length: value=17.7 unit=mm
